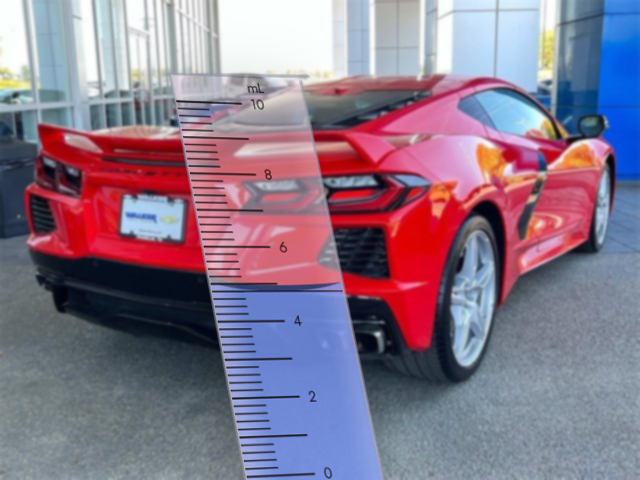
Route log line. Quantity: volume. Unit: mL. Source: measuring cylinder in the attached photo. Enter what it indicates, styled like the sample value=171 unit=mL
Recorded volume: value=4.8 unit=mL
